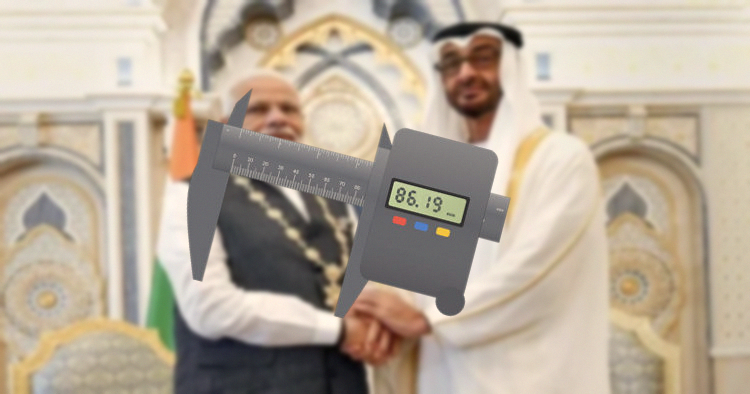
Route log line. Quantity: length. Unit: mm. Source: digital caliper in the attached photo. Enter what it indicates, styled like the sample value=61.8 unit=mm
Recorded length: value=86.19 unit=mm
